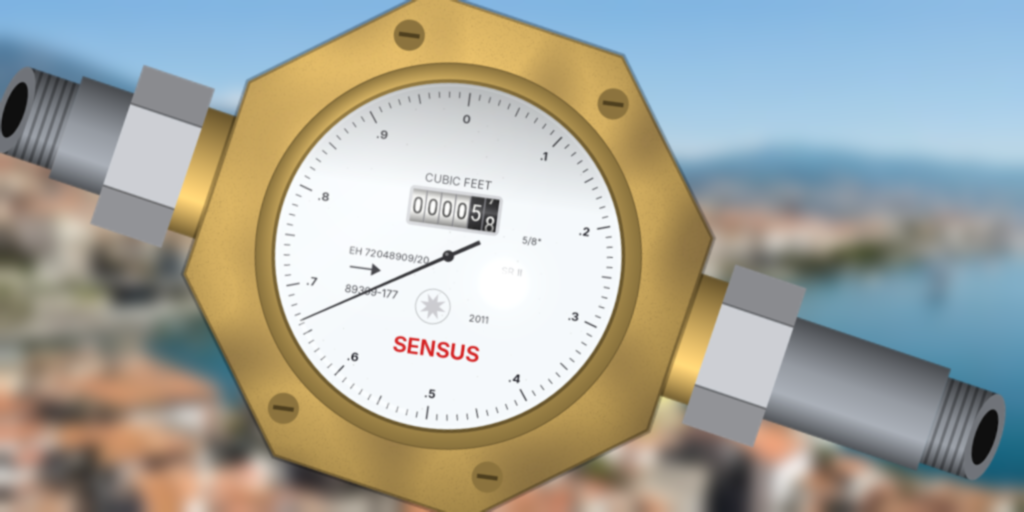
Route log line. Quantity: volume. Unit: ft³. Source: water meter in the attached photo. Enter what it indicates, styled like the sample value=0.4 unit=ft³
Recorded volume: value=57.66 unit=ft³
